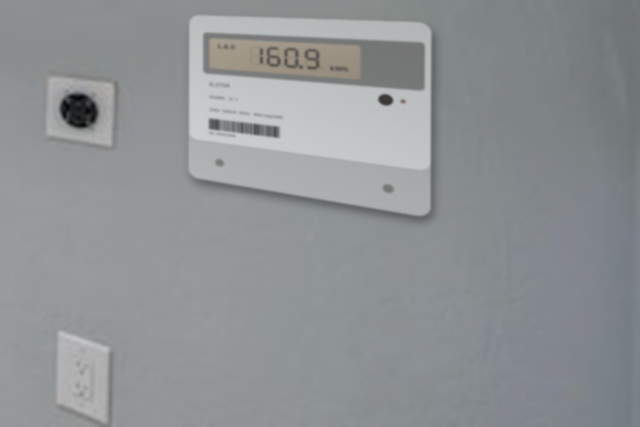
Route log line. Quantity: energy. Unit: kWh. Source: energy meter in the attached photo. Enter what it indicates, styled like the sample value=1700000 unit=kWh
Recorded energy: value=160.9 unit=kWh
